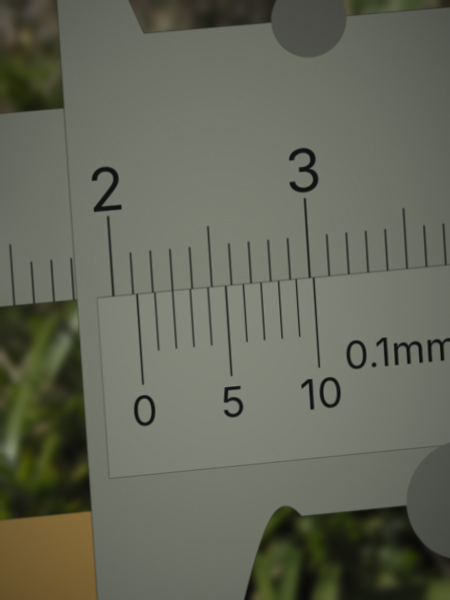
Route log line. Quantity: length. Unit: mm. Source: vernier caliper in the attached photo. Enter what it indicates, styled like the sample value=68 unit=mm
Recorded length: value=21.2 unit=mm
